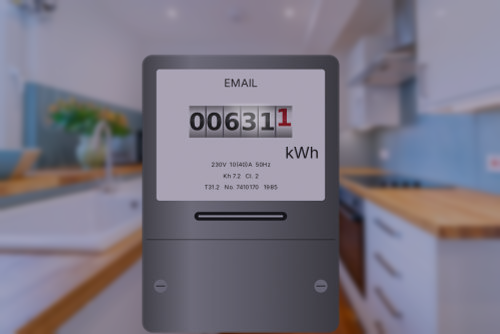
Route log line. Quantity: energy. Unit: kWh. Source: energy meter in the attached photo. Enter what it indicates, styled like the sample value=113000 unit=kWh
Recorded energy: value=631.1 unit=kWh
